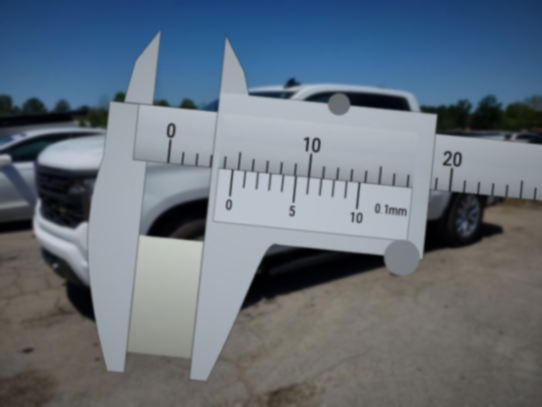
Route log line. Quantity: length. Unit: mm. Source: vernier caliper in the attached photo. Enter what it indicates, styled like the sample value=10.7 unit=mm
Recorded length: value=4.6 unit=mm
